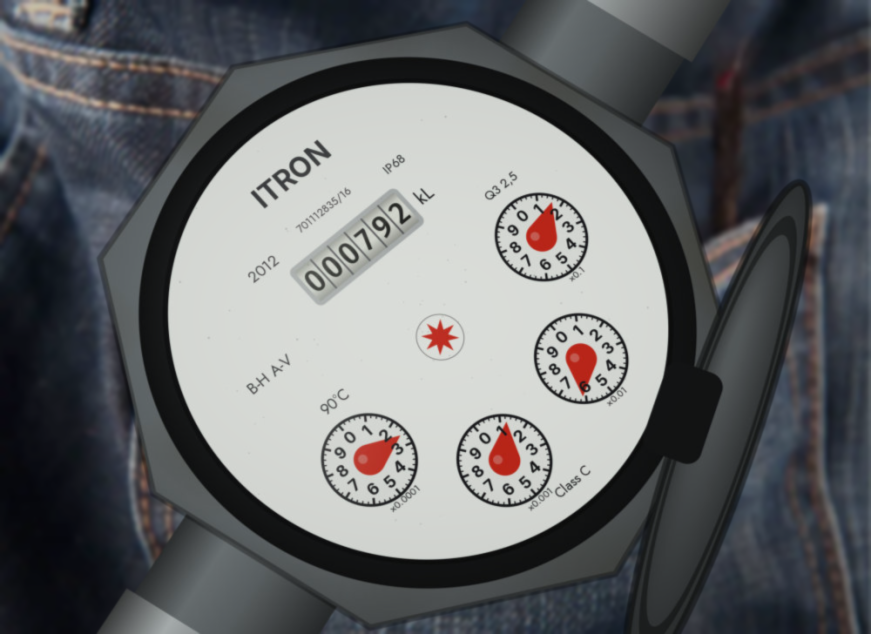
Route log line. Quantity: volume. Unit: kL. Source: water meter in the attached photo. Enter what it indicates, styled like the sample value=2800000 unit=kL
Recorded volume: value=792.1612 unit=kL
